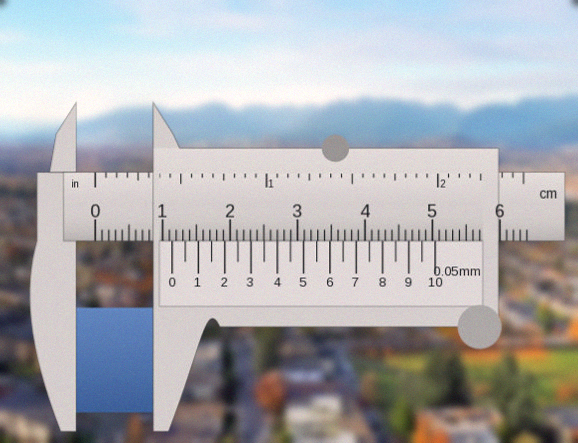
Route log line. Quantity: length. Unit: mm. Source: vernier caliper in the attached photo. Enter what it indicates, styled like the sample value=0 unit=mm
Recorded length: value=11.4 unit=mm
